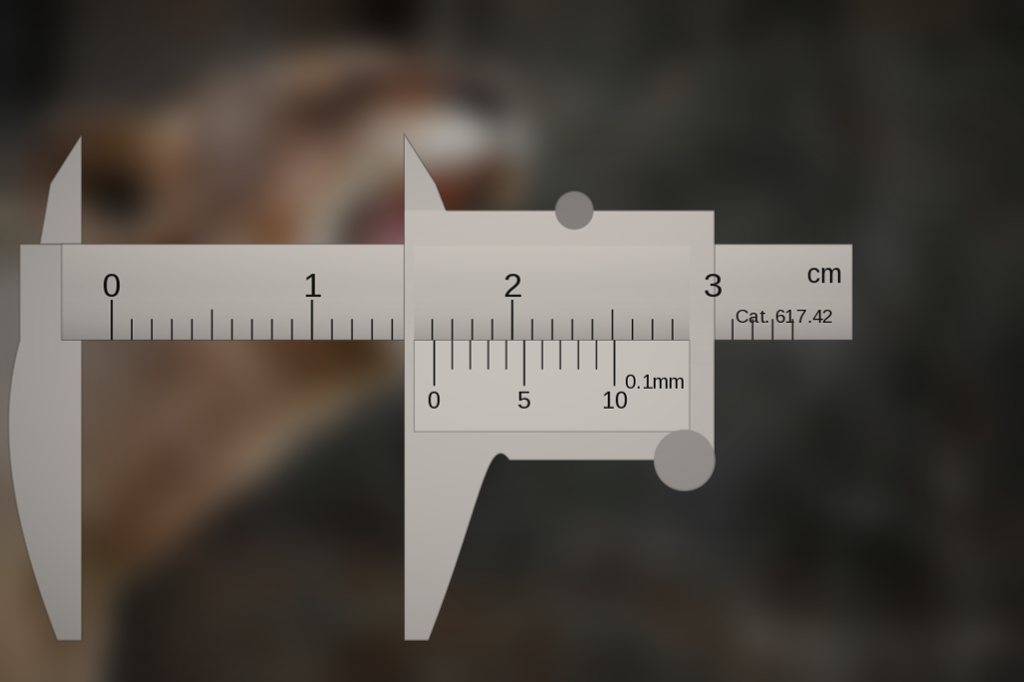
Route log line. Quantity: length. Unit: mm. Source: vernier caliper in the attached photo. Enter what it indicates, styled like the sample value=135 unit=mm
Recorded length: value=16.1 unit=mm
